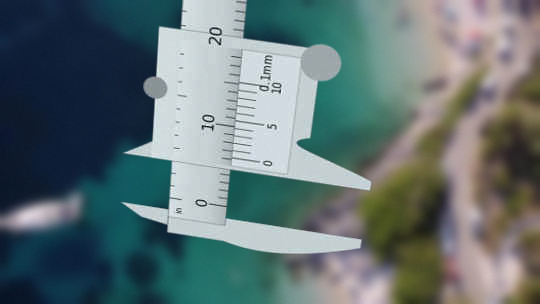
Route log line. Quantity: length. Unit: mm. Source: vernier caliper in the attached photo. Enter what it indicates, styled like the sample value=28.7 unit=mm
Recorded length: value=6.2 unit=mm
